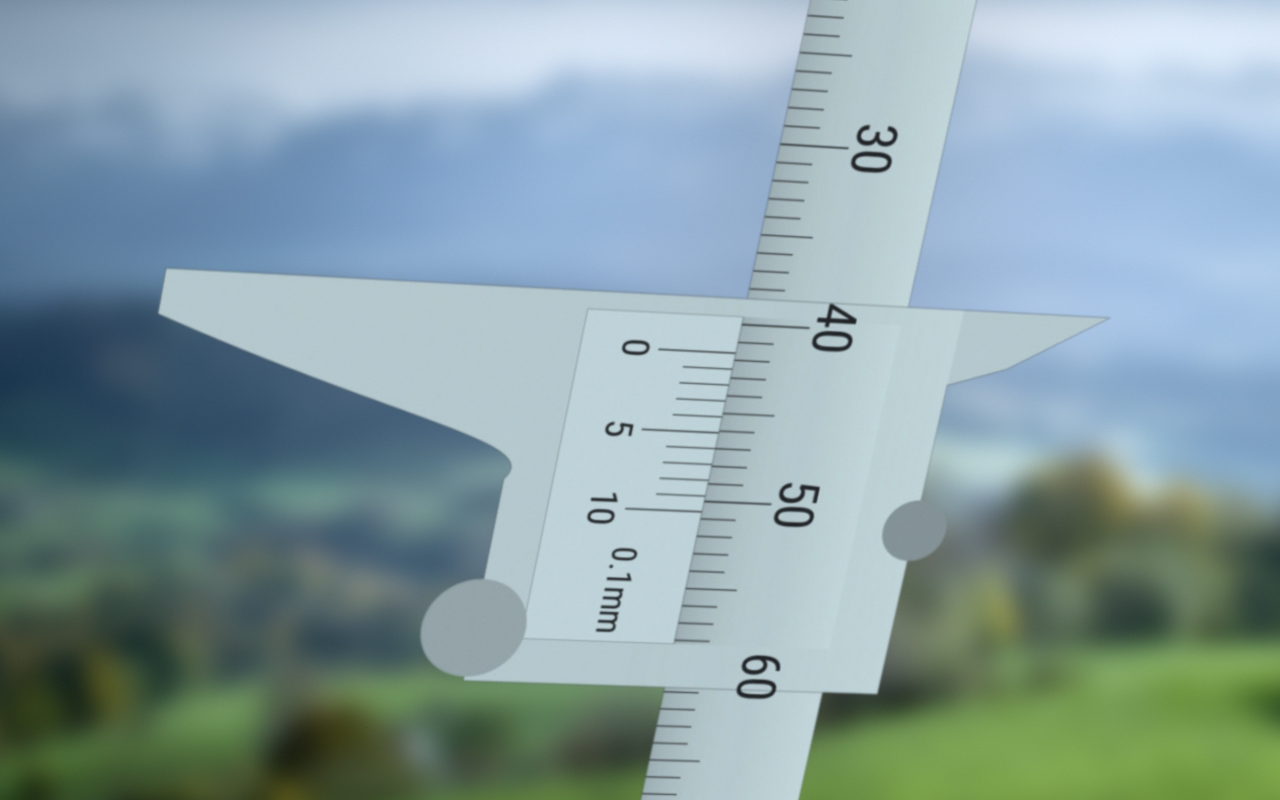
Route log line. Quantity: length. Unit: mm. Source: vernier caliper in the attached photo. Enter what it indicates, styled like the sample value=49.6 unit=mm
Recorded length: value=41.6 unit=mm
